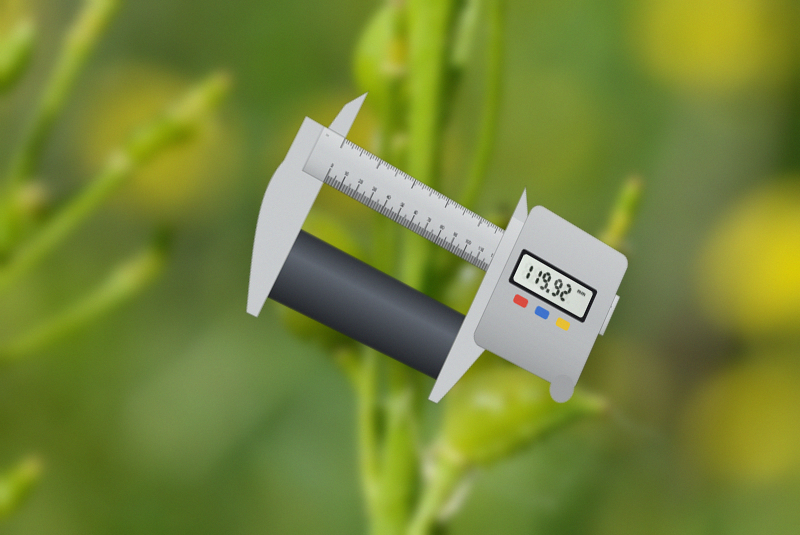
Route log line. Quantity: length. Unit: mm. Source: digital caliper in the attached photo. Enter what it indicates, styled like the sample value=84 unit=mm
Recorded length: value=119.92 unit=mm
